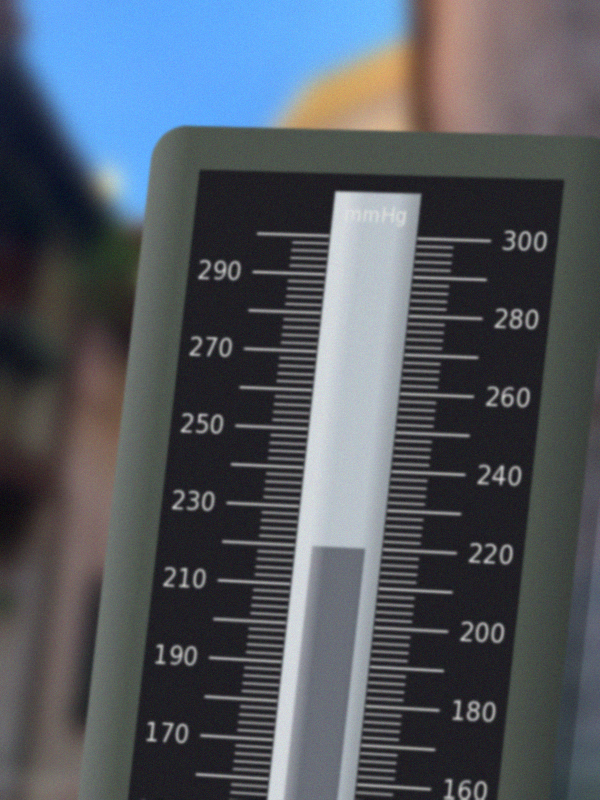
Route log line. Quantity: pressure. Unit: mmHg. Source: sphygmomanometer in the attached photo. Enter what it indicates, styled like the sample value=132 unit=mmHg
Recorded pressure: value=220 unit=mmHg
